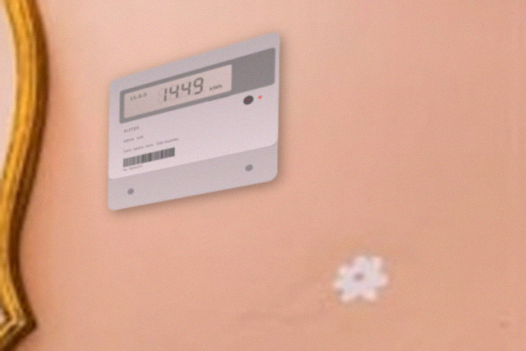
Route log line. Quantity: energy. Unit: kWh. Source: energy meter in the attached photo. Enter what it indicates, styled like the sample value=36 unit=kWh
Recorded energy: value=1449 unit=kWh
